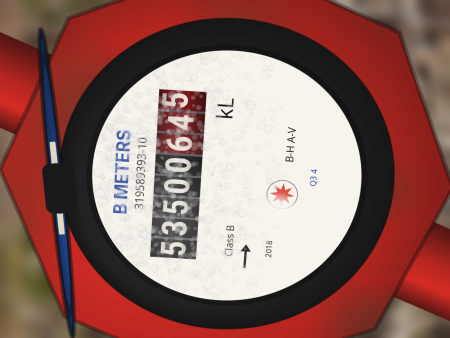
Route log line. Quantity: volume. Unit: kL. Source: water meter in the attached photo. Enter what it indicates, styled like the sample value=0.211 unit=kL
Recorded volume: value=53500.645 unit=kL
